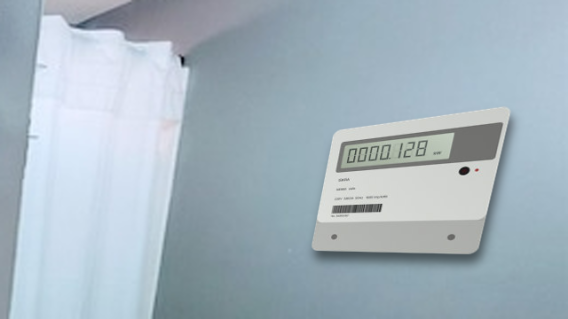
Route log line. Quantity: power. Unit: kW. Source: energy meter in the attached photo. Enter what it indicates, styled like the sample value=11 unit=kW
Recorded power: value=0.128 unit=kW
